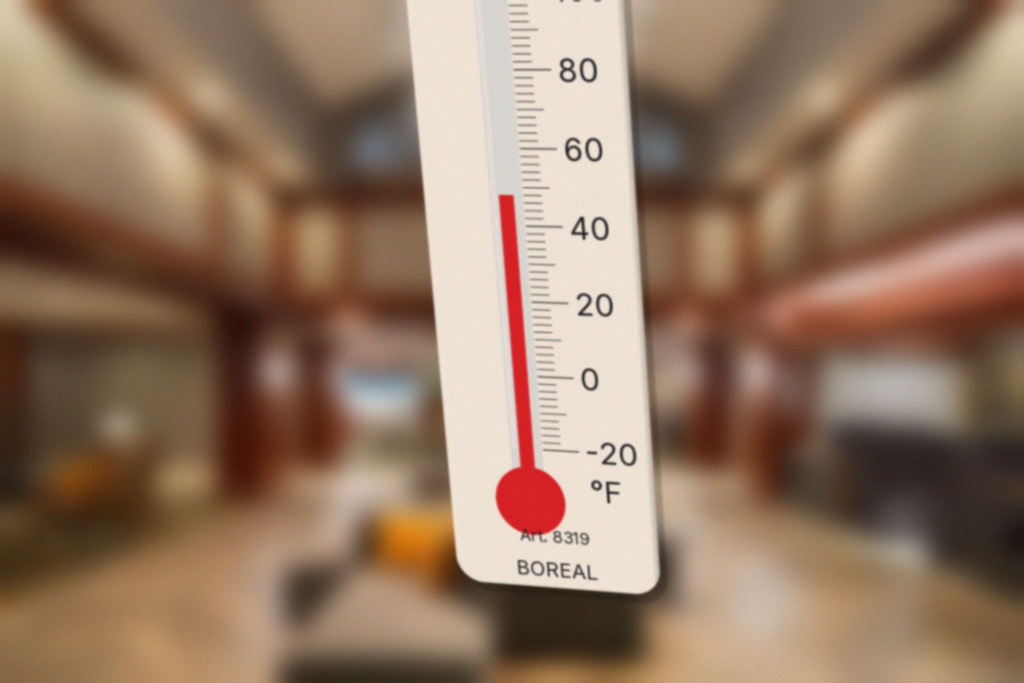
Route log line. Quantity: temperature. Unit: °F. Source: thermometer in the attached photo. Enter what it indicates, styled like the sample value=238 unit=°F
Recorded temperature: value=48 unit=°F
